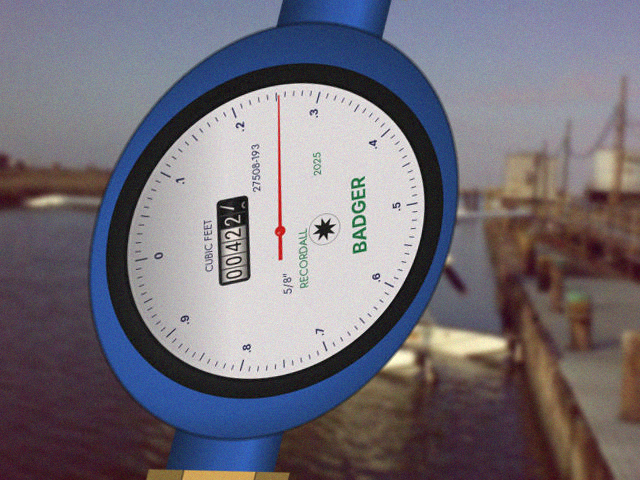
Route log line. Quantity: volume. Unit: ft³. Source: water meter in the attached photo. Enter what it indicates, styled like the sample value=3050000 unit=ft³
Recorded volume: value=4227.25 unit=ft³
